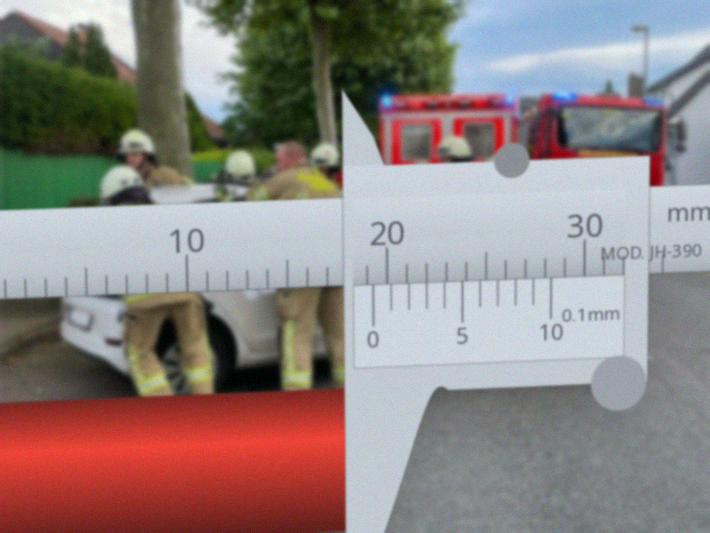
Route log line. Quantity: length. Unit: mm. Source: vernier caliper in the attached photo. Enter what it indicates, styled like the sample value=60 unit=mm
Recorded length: value=19.3 unit=mm
